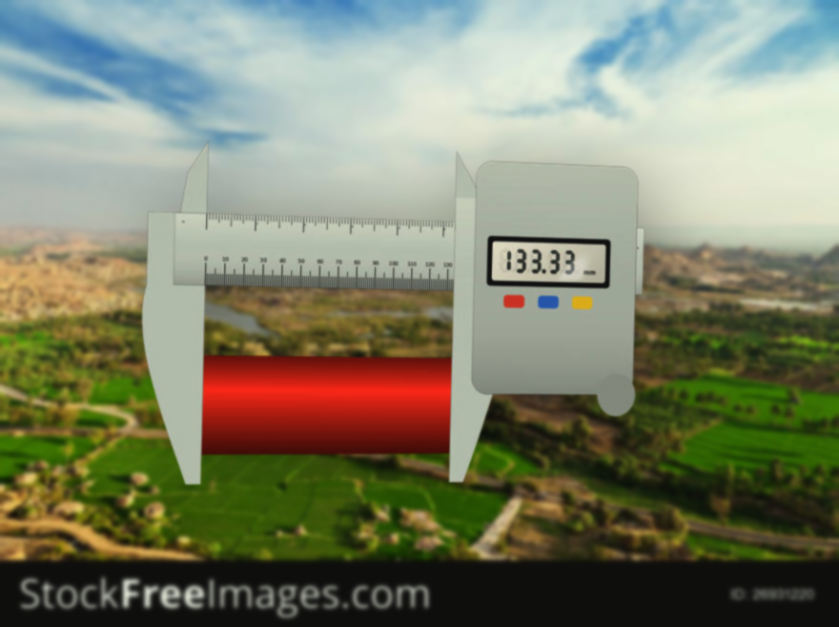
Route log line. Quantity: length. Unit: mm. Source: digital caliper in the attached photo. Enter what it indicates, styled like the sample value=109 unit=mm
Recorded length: value=133.33 unit=mm
